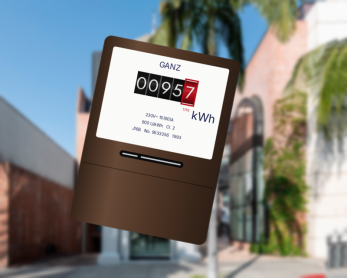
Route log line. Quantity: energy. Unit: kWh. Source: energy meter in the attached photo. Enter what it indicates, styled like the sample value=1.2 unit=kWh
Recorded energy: value=95.7 unit=kWh
